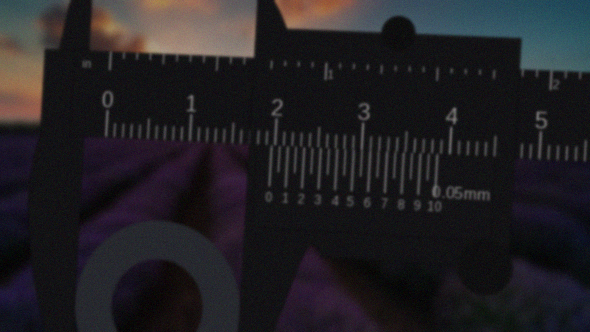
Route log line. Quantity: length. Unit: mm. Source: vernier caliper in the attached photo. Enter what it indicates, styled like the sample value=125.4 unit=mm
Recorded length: value=19.6 unit=mm
